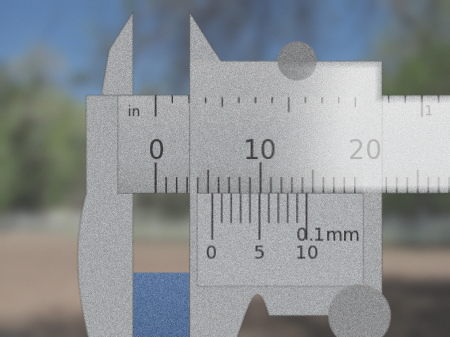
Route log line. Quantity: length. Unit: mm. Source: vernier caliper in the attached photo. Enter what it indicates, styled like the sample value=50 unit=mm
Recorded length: value=5.4 unit=mm
